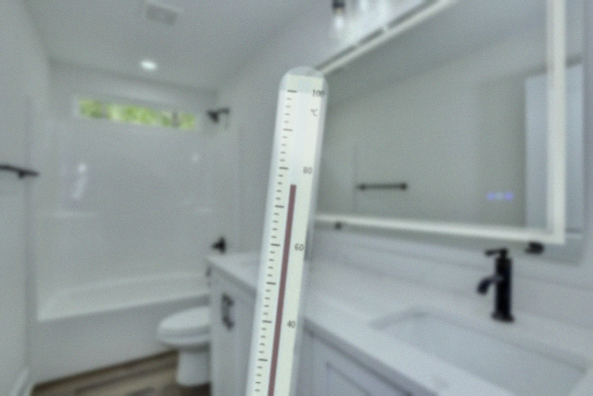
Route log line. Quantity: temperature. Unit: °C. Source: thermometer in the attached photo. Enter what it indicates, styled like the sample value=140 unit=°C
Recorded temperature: value=76 unit=°C
